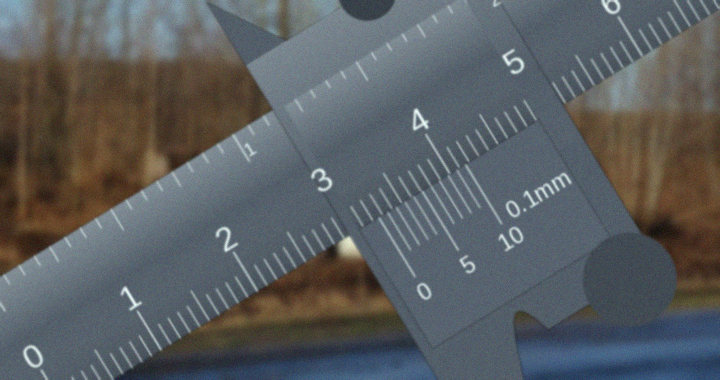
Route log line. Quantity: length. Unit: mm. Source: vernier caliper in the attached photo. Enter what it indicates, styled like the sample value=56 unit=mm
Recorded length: value=32.6 unit=mm
